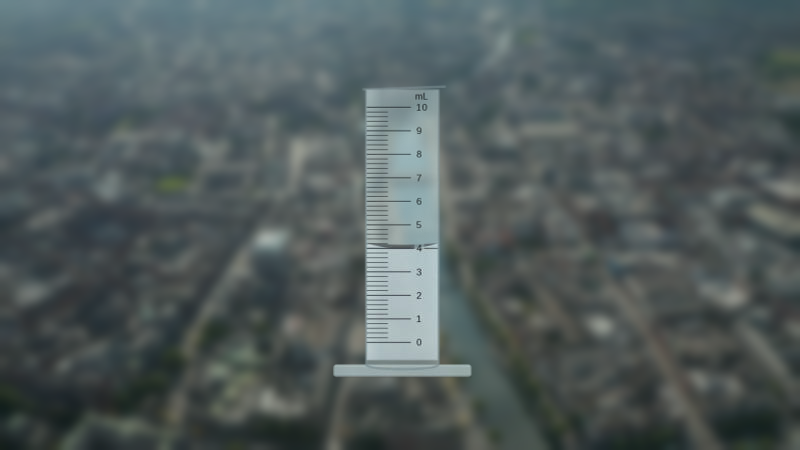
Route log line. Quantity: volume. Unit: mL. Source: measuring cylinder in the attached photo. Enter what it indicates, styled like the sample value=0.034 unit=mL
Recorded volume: value=4 unit=mL
